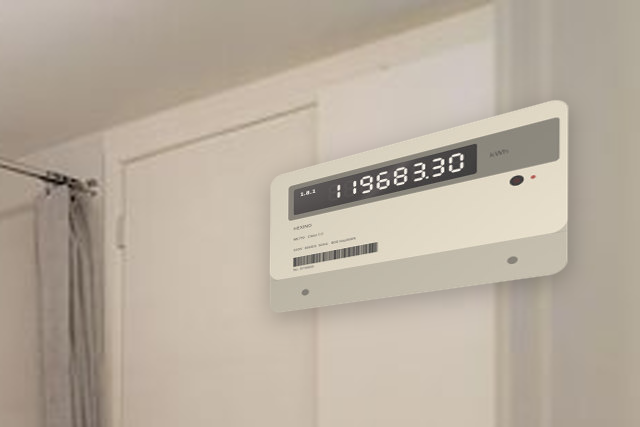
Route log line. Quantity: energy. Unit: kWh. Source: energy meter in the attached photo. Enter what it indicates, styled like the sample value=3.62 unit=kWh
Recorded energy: value=119683.30 unit=kWh
